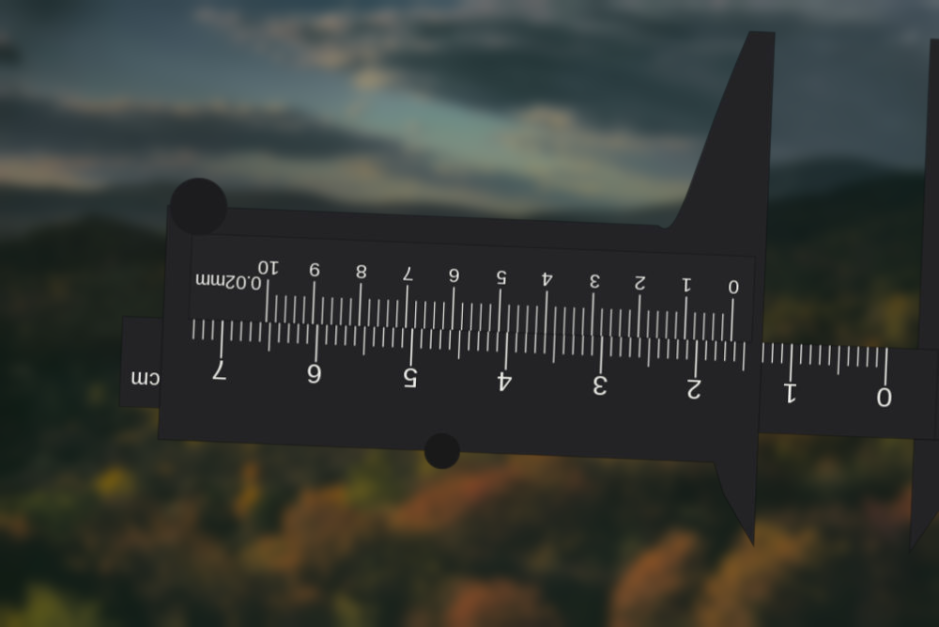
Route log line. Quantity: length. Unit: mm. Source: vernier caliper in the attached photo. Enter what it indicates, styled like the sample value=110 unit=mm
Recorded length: value=16.4 unit=mm
